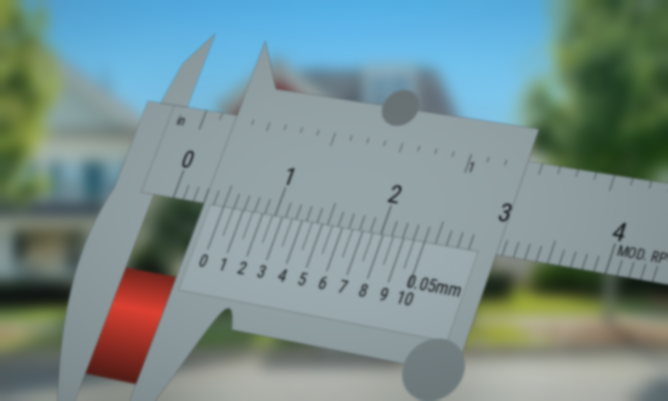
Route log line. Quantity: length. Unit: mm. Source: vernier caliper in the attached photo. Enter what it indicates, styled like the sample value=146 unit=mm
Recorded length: value=5.0 unit=mm
